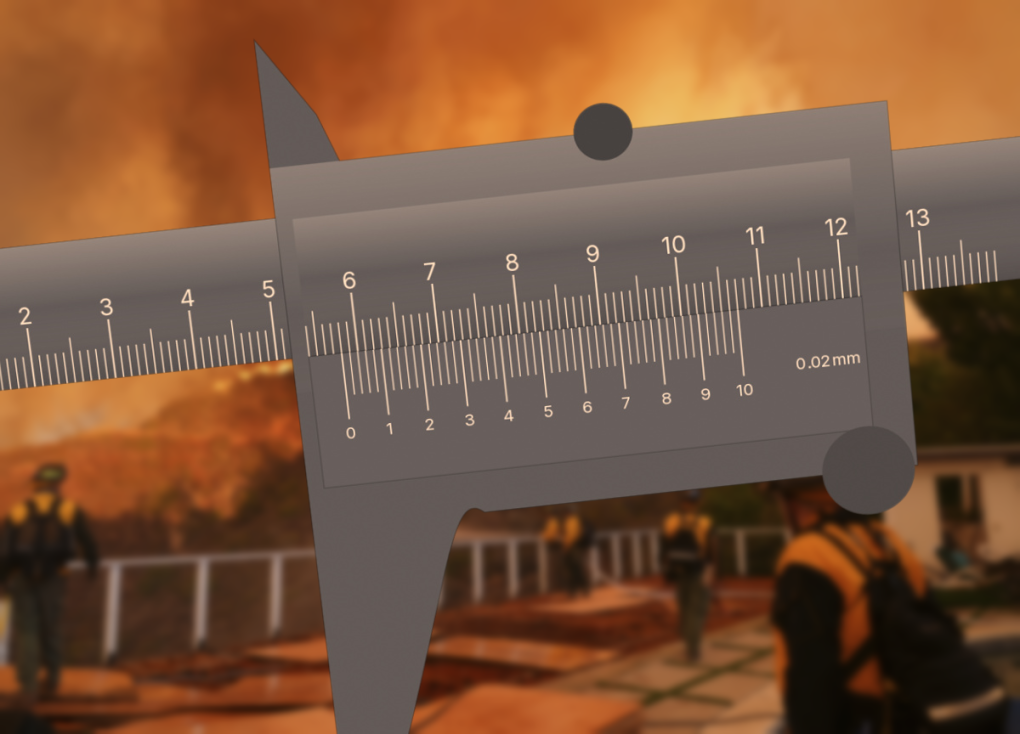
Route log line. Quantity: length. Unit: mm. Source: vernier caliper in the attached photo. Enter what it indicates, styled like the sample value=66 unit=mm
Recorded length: value=58.0 unit=mm
